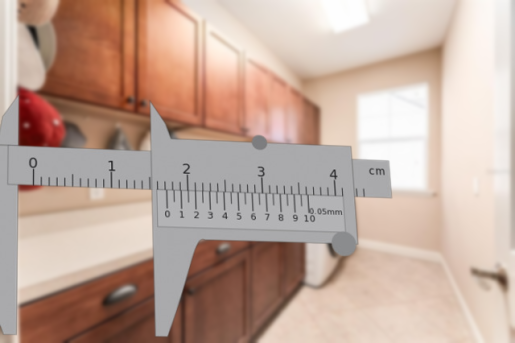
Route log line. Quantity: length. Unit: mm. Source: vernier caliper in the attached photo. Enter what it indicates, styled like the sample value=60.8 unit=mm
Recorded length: value=17.2 unit=mm
